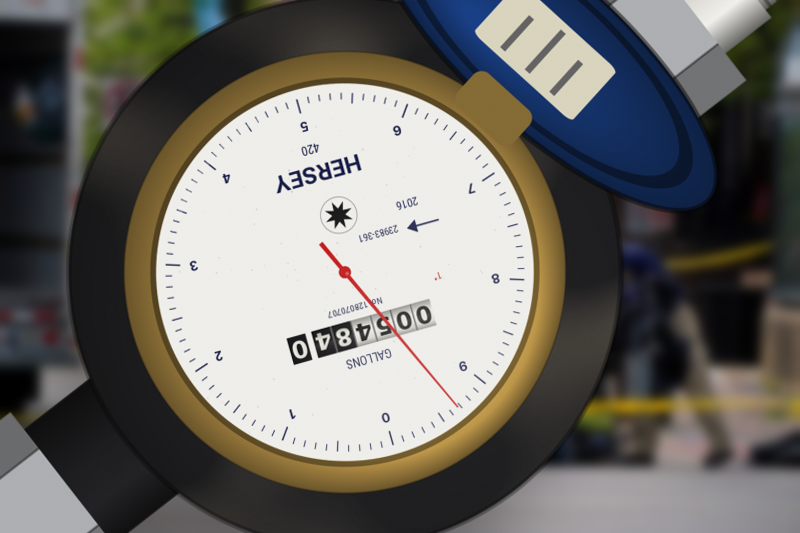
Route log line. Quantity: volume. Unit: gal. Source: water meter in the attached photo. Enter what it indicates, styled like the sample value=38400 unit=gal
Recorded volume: value=54839.3 unit=gal
